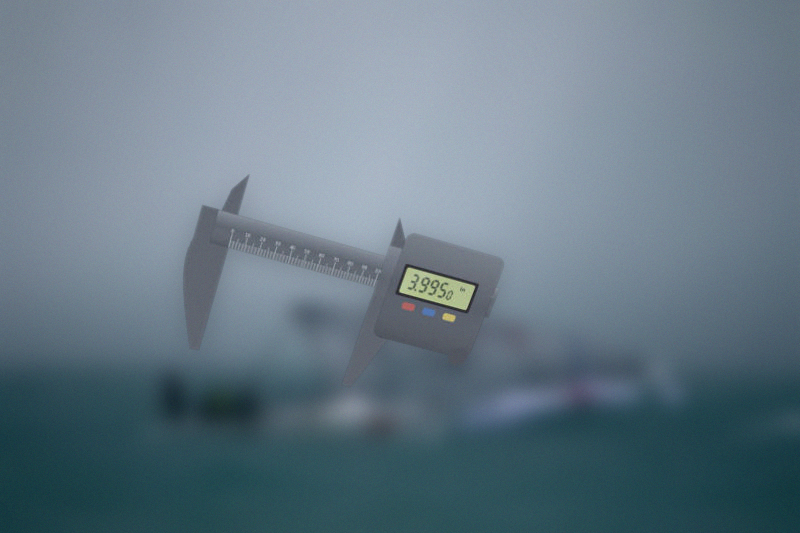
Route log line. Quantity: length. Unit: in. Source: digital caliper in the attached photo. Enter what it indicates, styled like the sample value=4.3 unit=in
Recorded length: value=3.9950 unit=in
